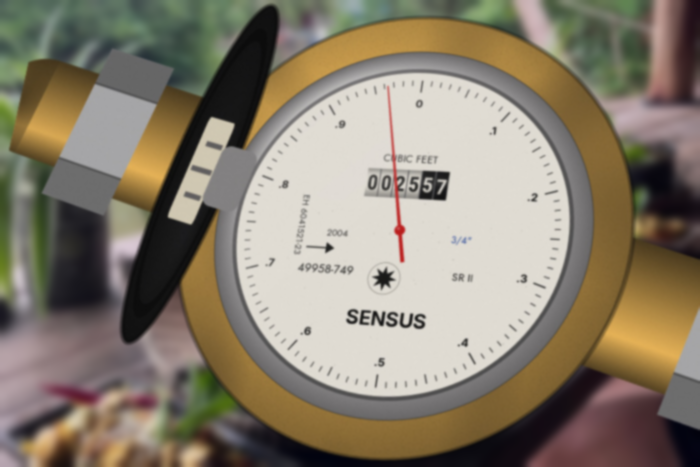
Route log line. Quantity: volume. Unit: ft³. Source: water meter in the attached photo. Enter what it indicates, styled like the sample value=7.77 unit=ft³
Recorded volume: value=2556.96 unit=ft³
